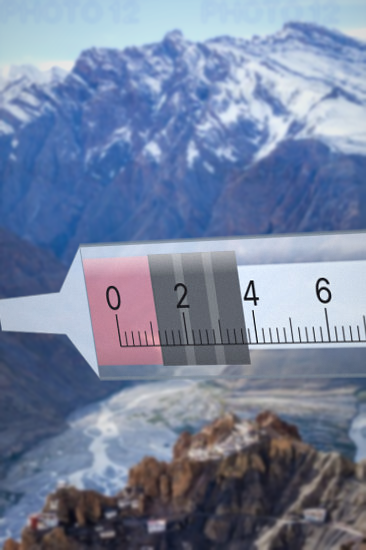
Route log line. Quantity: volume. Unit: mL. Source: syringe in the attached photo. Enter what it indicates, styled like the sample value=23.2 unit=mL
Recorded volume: value=1.2 unit=mL
